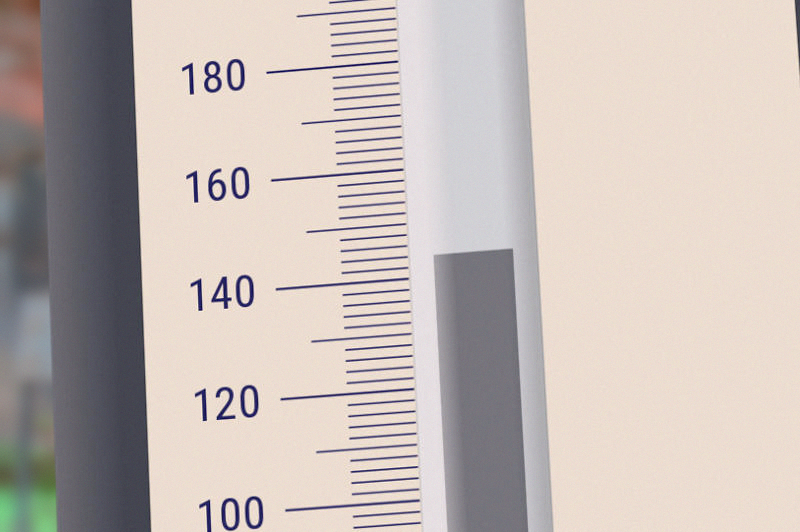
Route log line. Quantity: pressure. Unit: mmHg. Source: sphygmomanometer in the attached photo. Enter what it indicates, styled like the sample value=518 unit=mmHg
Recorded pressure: value=144 unit=mmHg
